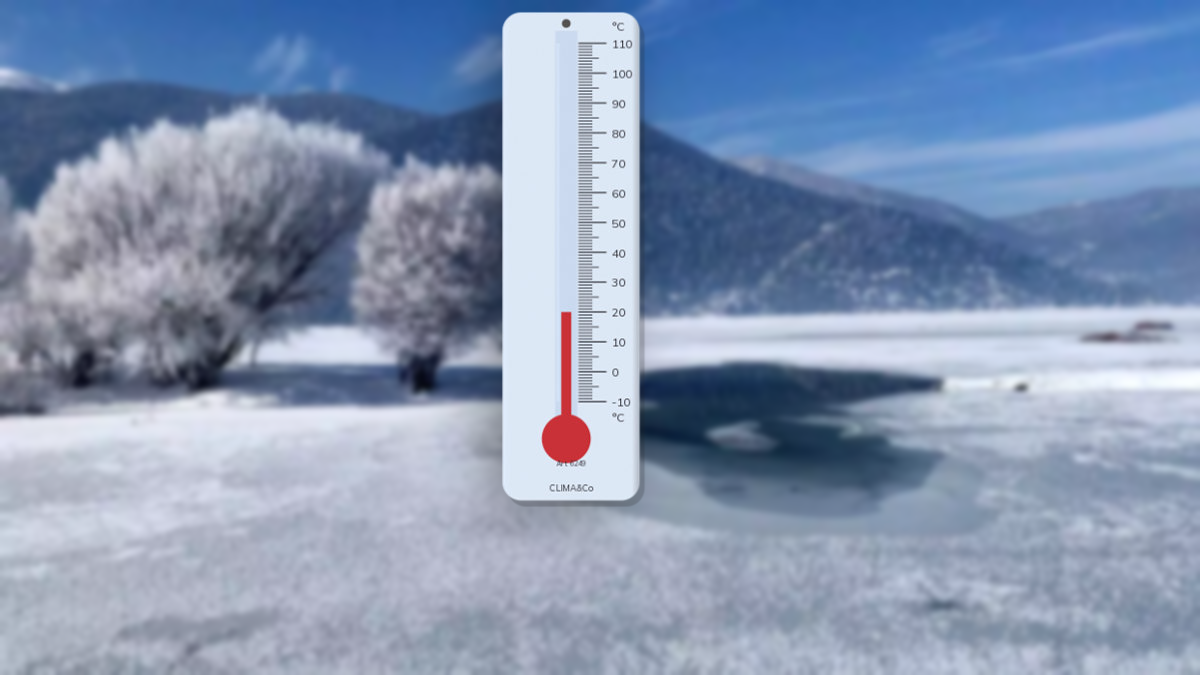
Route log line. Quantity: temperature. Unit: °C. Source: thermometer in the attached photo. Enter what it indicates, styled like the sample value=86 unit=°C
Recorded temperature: value=20 unit=°C
